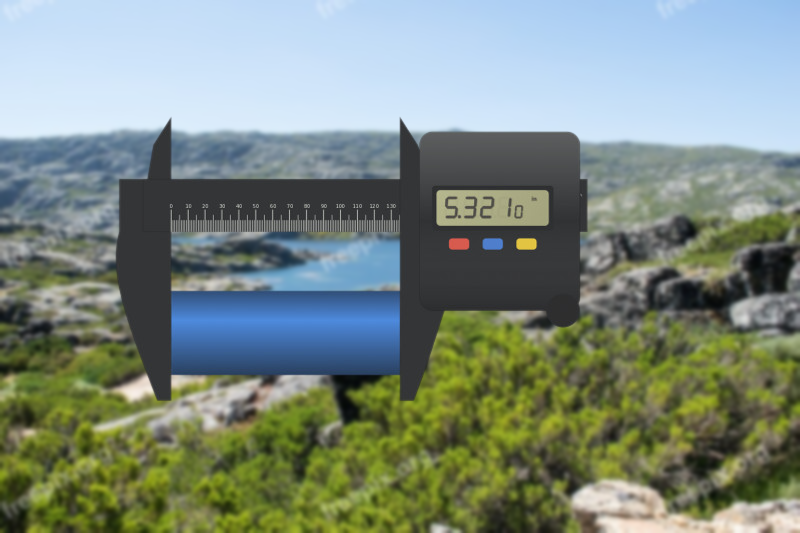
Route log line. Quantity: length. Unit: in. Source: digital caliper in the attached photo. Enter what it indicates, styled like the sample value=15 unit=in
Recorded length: value=5.3210 unit=in
